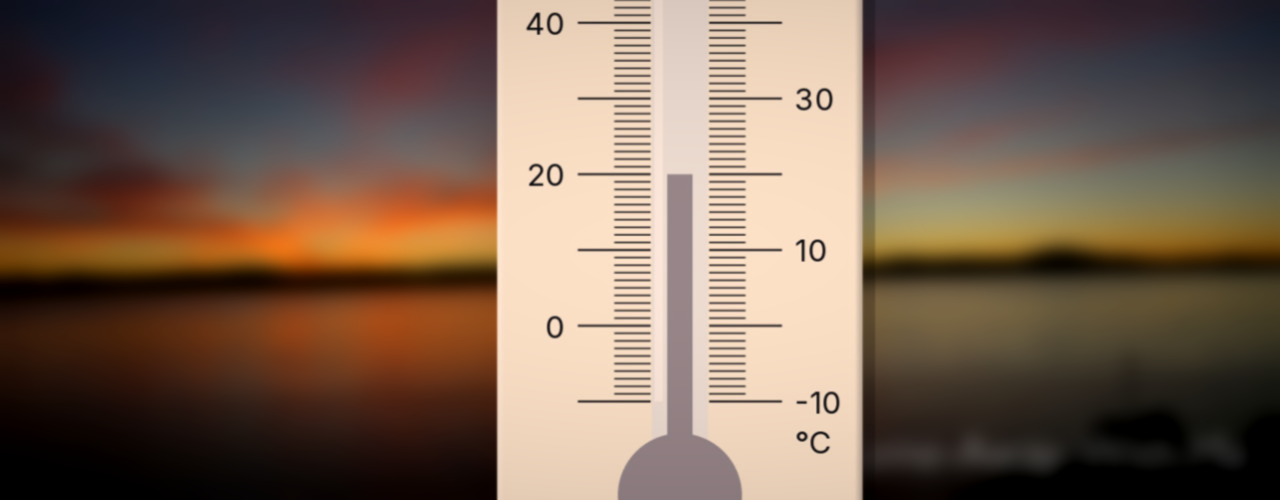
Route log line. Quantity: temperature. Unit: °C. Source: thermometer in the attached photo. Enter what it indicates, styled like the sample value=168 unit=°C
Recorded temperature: value=20 unit=°C
